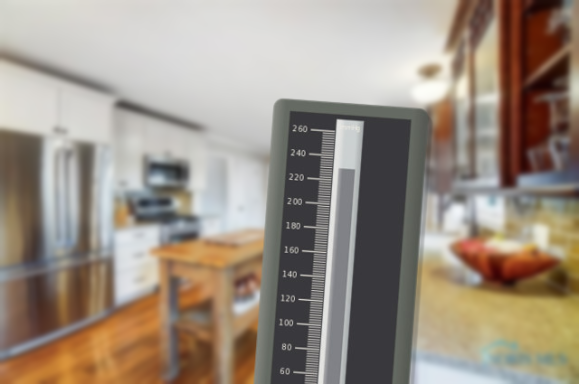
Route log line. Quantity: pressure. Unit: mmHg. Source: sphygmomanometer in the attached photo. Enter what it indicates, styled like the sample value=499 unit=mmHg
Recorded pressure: value=230 unit=mmHg
